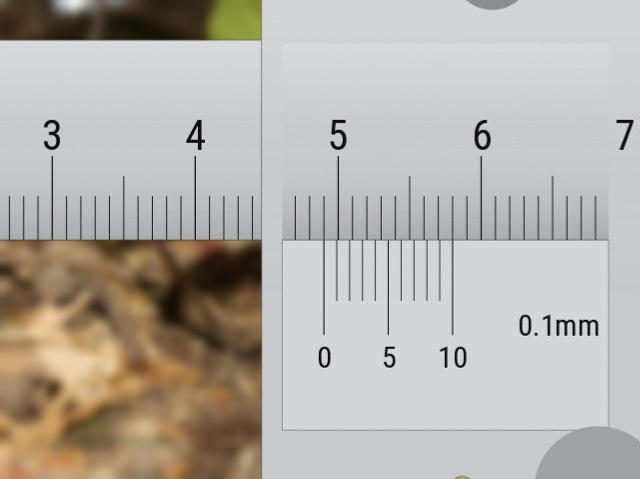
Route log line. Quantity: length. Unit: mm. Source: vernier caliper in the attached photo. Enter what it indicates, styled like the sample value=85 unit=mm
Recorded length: value=49.0 unit=mm
